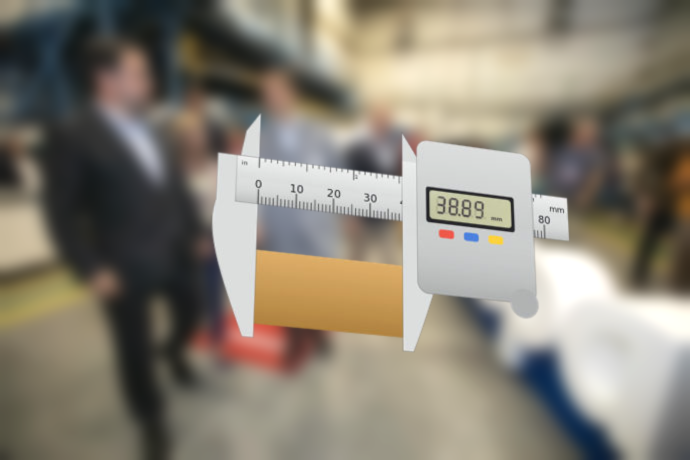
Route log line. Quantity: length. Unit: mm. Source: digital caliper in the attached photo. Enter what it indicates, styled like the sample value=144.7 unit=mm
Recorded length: value=38.89 unit=mm
